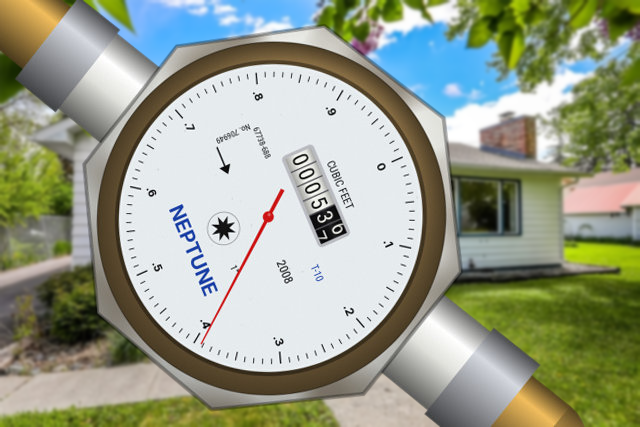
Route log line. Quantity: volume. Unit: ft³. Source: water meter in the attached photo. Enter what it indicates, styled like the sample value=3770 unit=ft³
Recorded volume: value=536.39 unit=ft³
